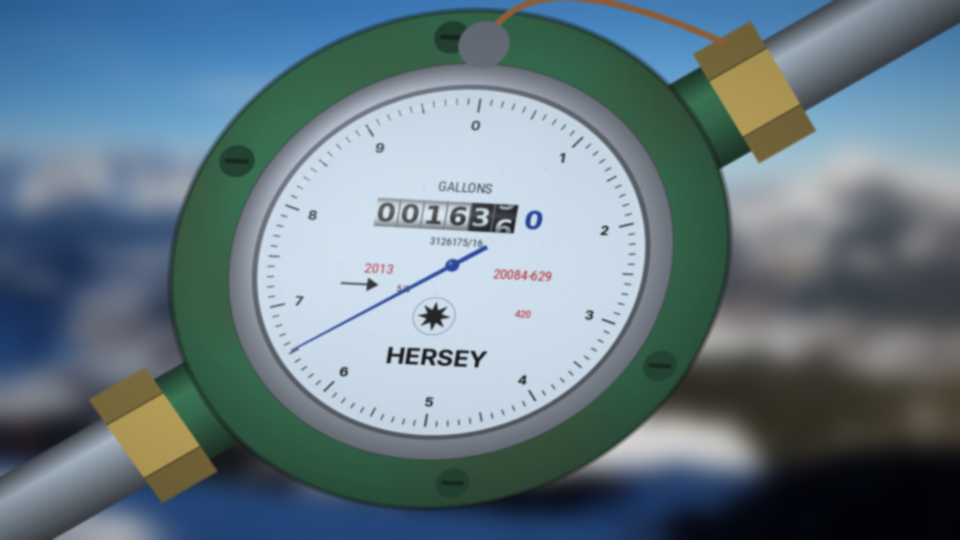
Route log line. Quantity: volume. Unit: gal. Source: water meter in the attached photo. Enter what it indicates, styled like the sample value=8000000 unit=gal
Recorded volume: value=16356.5 unit=gal
